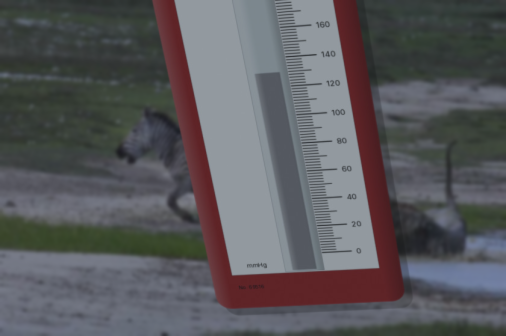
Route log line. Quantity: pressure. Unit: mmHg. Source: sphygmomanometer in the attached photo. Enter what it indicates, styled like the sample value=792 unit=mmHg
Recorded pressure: value=130 unit=mmHg
